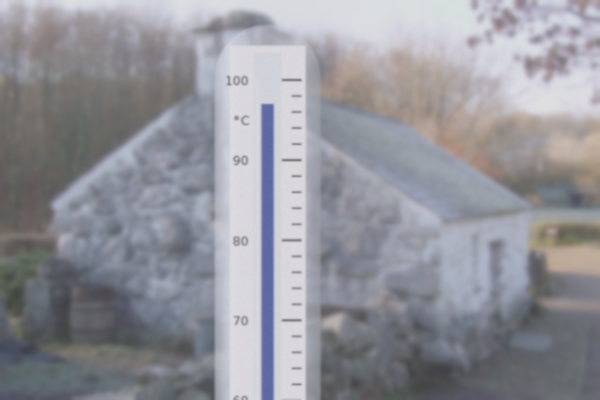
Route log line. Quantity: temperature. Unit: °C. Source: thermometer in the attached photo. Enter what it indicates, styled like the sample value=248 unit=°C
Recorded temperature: value=97 unit=°C
